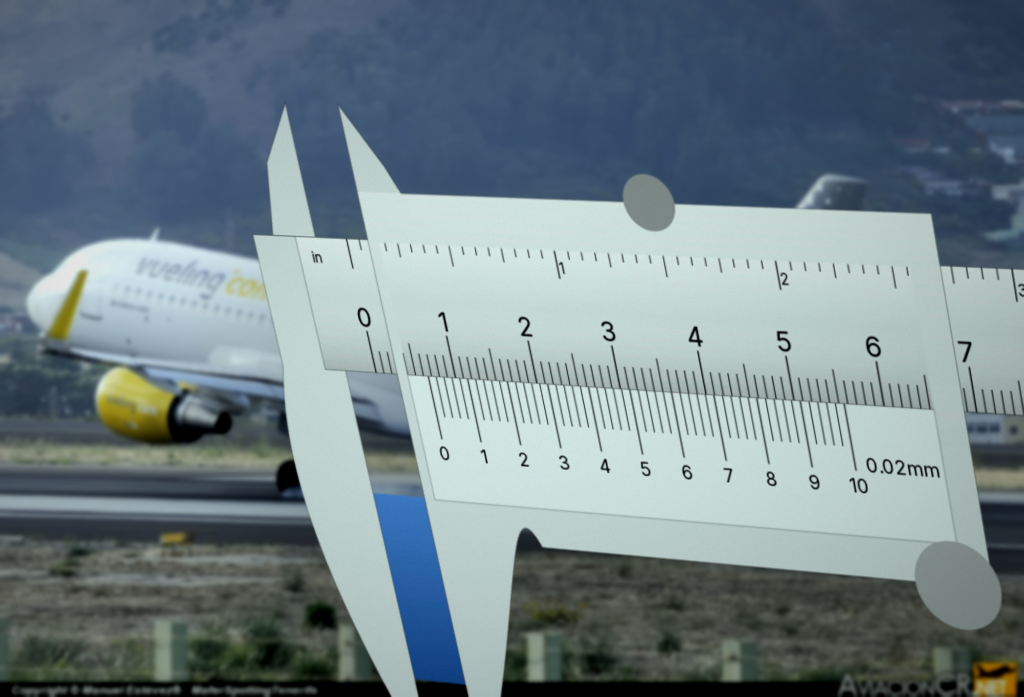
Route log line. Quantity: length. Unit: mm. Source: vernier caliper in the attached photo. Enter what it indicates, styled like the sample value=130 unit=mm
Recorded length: value=6.6 unit=mm
